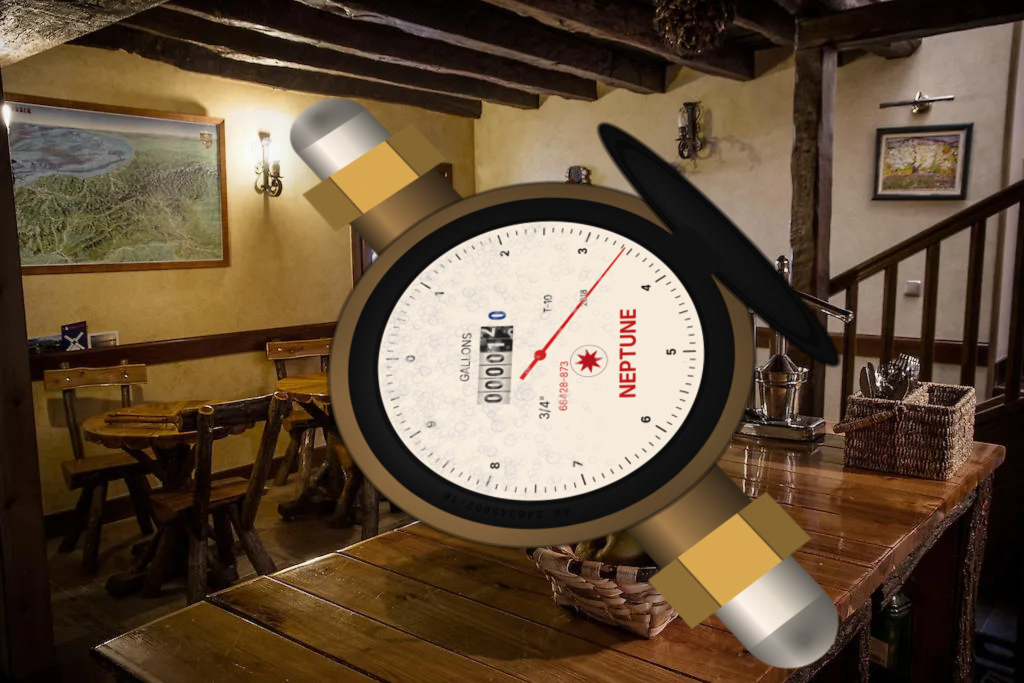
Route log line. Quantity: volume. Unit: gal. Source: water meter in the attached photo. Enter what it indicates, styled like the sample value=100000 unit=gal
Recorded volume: value=123.4 unit=gal
